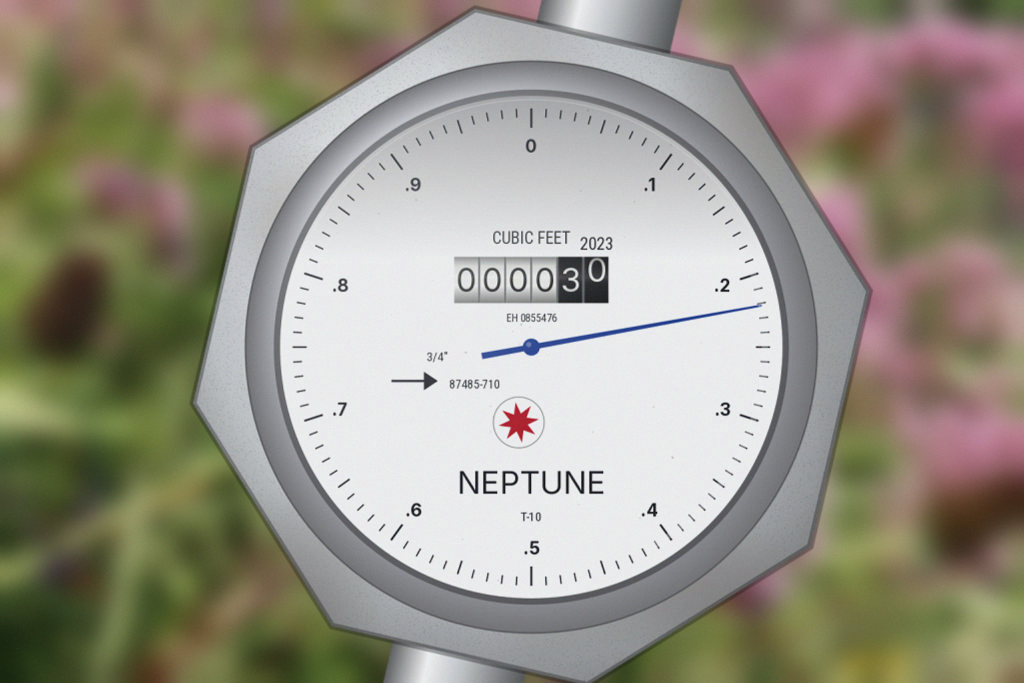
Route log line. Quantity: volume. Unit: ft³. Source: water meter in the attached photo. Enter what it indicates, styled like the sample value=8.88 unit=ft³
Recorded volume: value=30.22 unit=ft³
